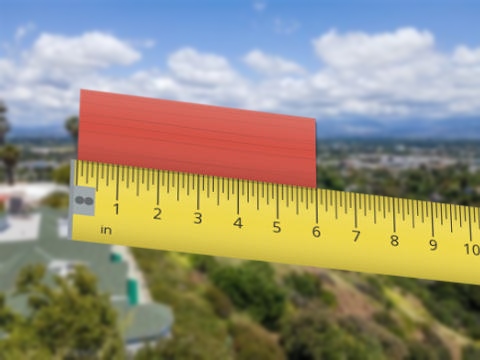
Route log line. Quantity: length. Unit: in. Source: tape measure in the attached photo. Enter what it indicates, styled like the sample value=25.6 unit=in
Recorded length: value=6 unit=in
